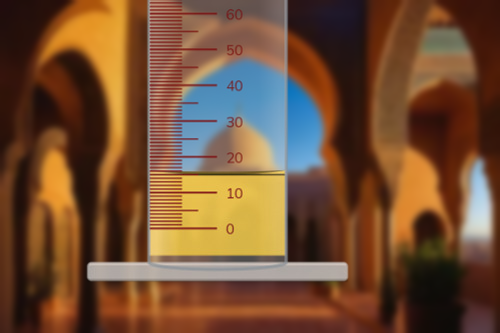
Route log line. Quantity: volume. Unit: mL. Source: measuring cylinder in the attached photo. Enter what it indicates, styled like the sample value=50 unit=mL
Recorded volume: value=15 unit=mL
